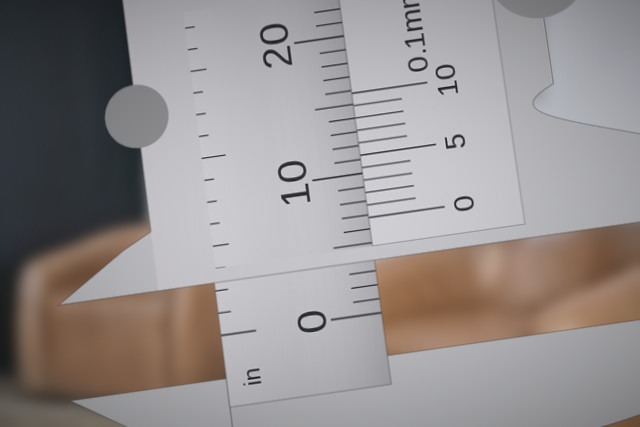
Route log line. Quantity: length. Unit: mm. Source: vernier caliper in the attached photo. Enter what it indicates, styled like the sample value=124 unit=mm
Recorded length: value=6.8 unit=mm
